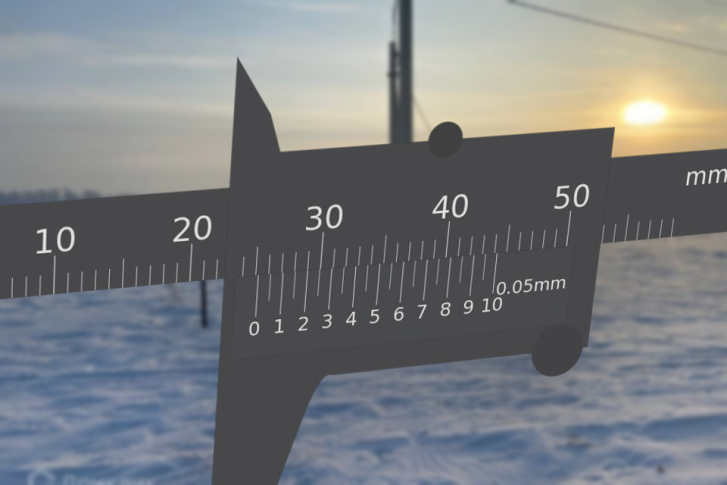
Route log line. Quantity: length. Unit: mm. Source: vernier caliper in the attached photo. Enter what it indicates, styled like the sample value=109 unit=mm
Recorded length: value=25.2 unit=mm
